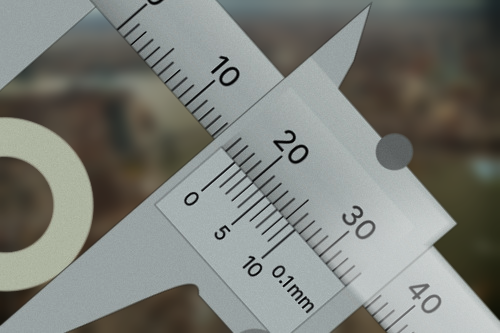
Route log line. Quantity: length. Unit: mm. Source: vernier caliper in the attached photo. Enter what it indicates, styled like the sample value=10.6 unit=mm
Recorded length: value=17.4 unit=mm
